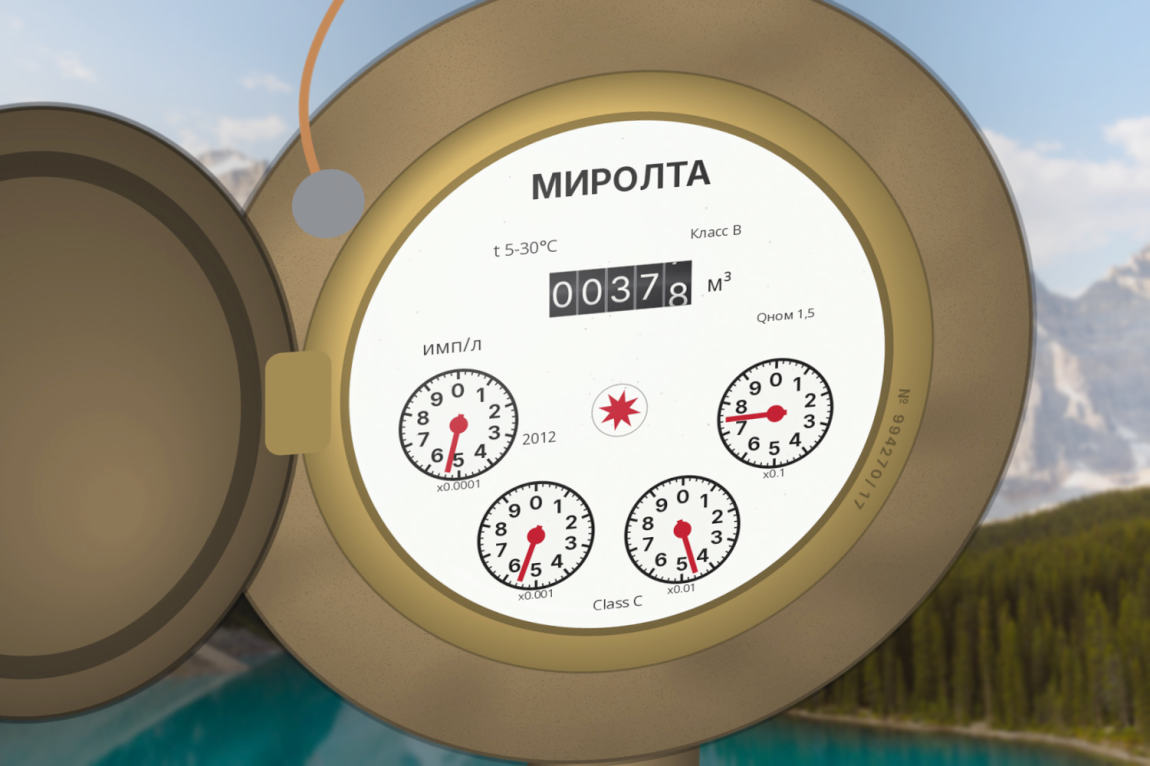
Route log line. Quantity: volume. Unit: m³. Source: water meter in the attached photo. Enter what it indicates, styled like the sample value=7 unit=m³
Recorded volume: value=377.7455 unit=m³
